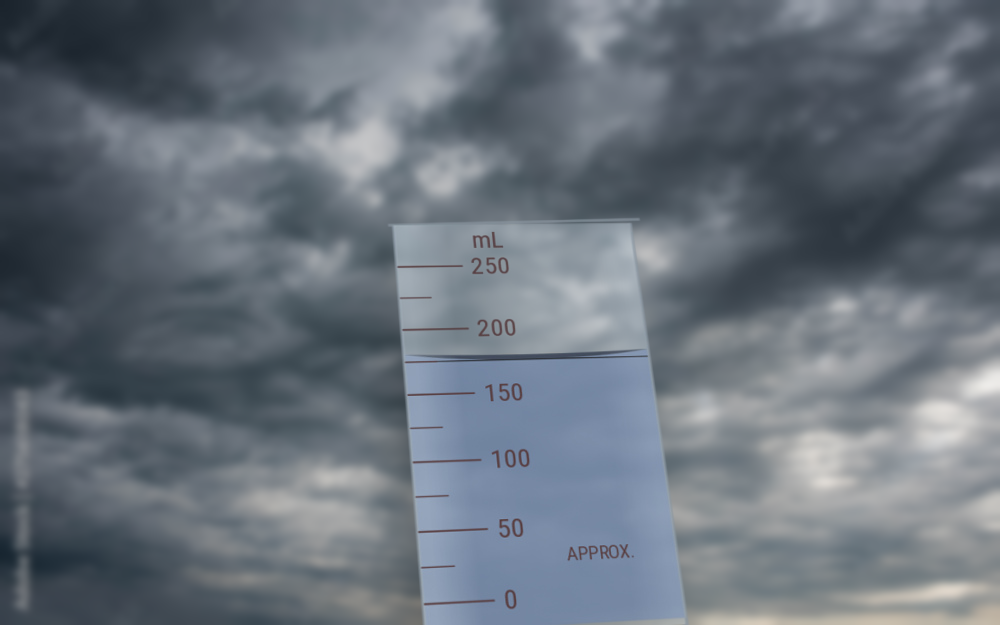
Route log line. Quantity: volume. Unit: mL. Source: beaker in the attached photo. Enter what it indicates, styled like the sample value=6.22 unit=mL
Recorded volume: value=175 unit=mL
